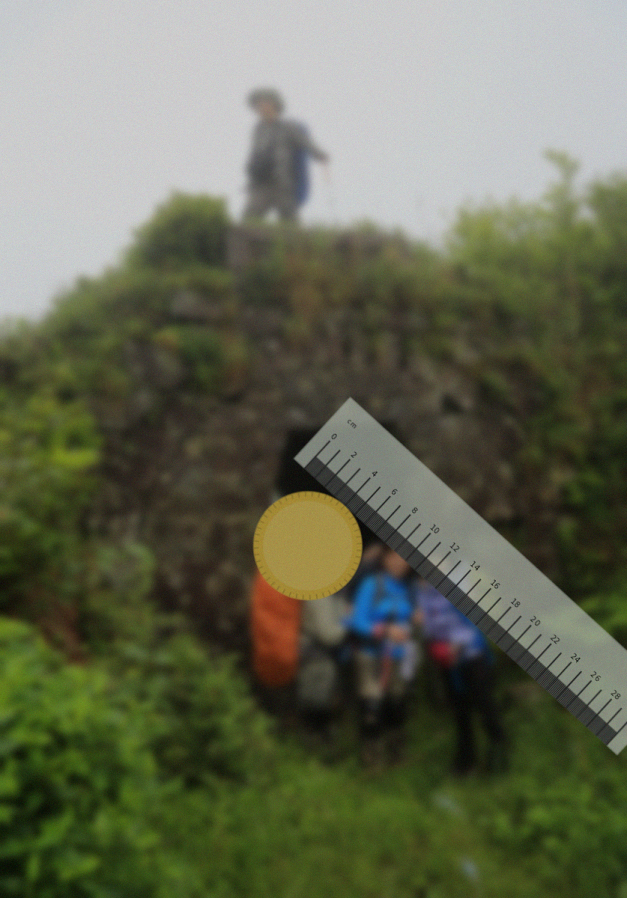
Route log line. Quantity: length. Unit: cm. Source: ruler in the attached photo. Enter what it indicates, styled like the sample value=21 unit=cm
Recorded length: value=8 unit=cm
